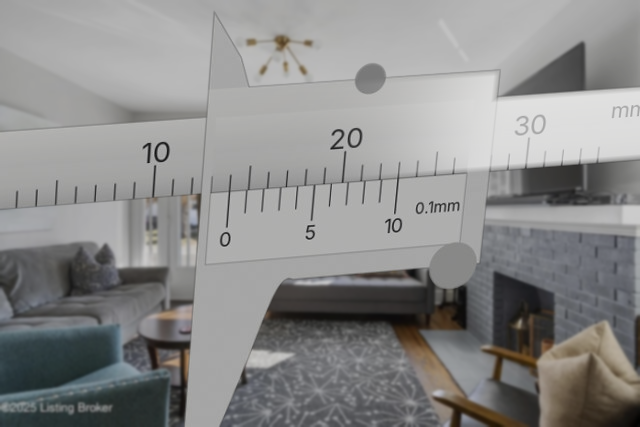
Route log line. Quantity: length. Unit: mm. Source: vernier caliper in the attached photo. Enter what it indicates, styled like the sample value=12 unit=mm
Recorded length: value=14.0 unit=mm
